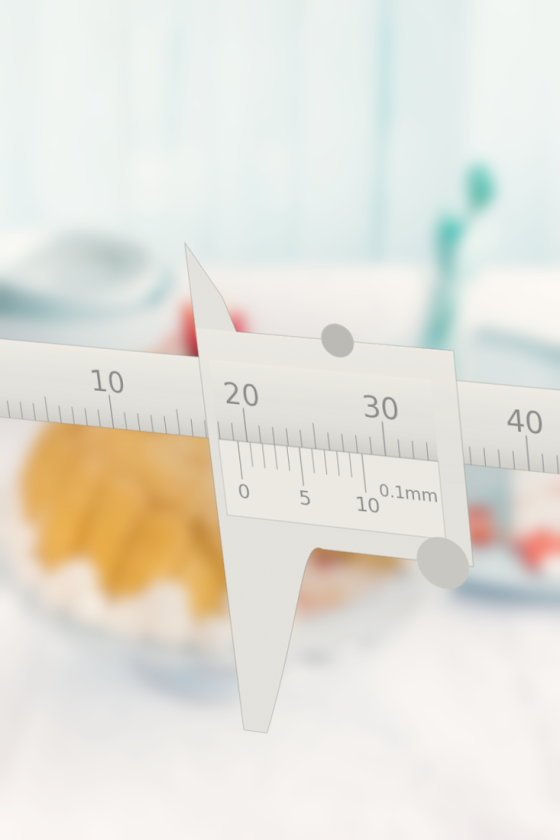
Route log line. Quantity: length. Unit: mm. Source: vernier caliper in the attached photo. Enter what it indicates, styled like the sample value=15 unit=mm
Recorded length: value=19.3 unit=mm
